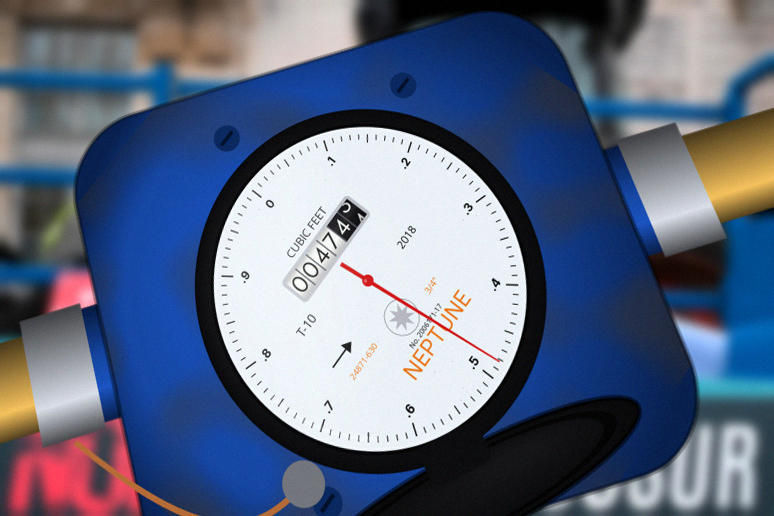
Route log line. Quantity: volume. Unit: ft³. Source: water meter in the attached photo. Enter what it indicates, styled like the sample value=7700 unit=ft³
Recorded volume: value=4743.48 unit=ft³
